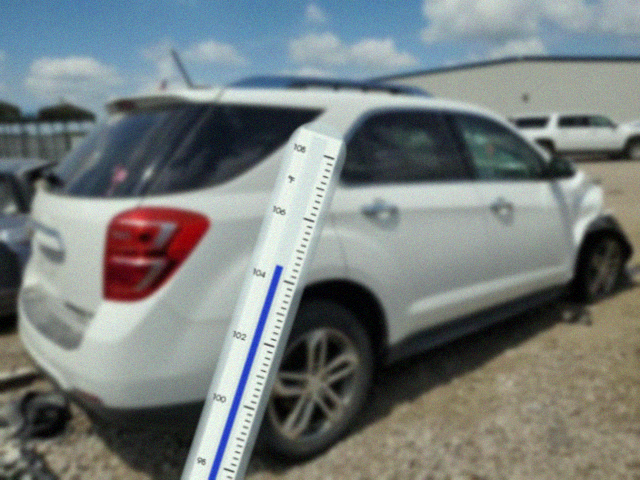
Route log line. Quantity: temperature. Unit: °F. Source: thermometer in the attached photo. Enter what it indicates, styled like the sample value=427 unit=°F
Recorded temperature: value=104.4 unit=°F
